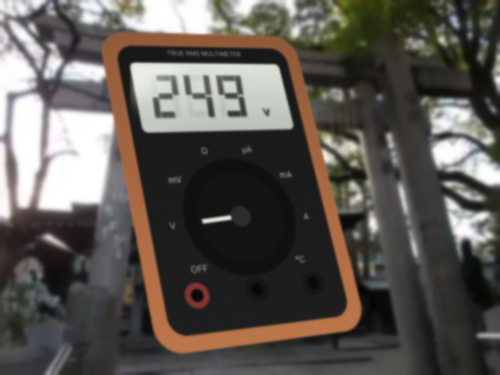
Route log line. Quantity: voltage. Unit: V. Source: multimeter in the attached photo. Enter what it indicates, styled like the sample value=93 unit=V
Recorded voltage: value=249 unit=V
